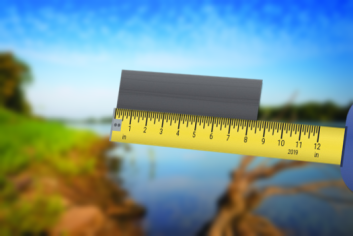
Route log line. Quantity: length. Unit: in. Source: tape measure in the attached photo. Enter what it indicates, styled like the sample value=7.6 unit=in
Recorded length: value=8.5 unit=in
